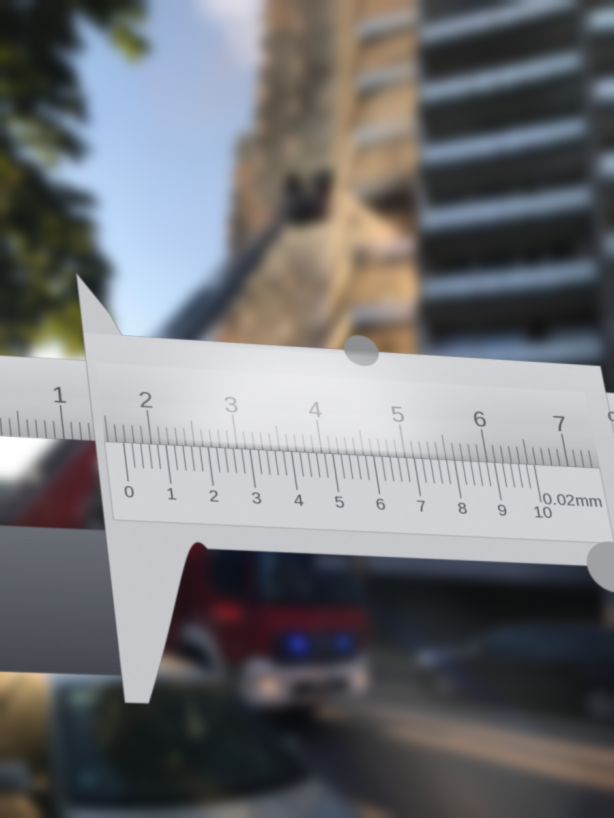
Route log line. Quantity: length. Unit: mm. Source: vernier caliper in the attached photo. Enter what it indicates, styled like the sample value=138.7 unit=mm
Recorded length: value=16.8 unit=mm
